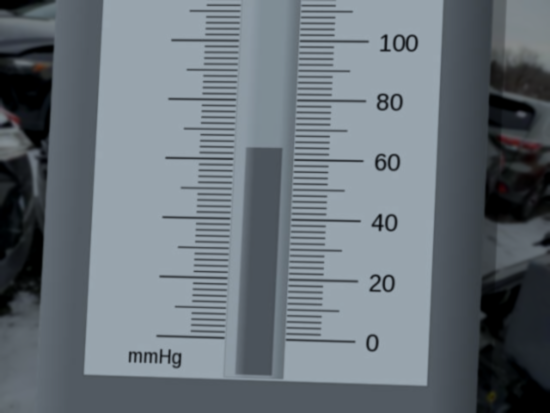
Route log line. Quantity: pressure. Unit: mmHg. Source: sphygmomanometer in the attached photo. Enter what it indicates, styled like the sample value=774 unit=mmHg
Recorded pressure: value=64 unit=mmHg
